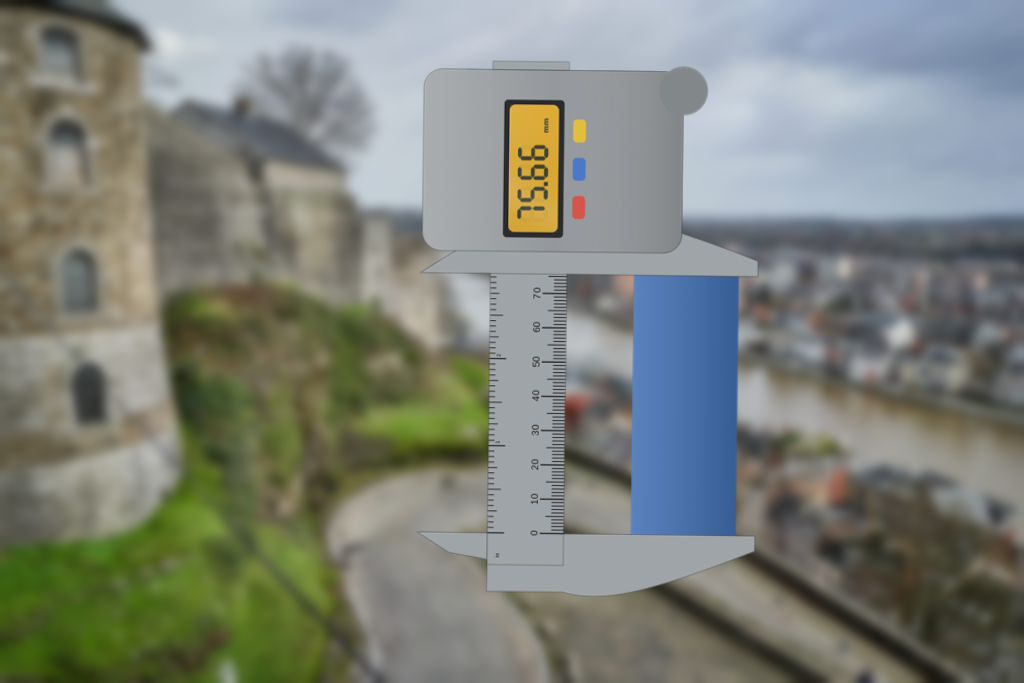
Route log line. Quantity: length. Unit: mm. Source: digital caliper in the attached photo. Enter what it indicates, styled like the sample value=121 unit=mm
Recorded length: value=75.66 unit=mm
